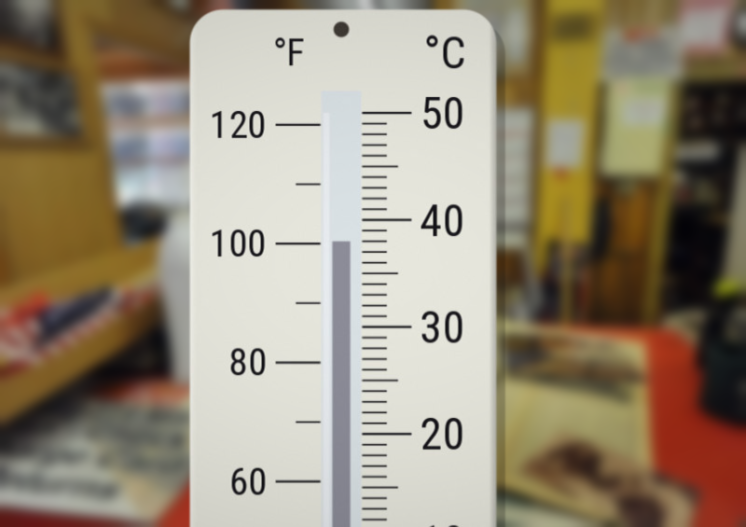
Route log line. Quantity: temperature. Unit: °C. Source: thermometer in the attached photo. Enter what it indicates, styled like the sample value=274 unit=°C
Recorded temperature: value=38 unit=°C
